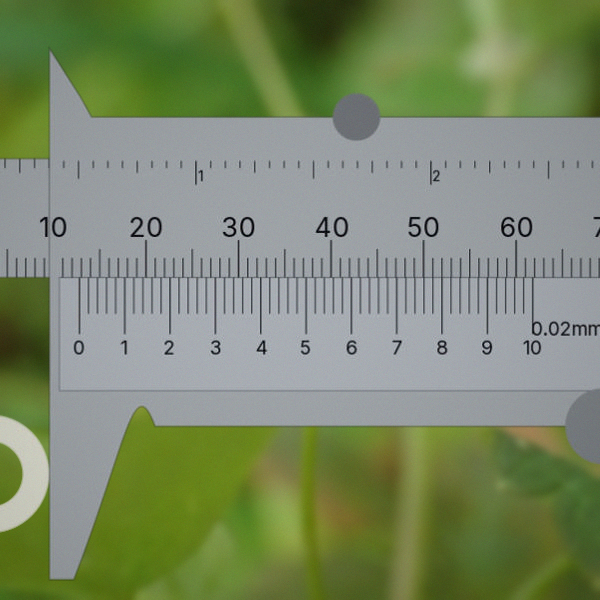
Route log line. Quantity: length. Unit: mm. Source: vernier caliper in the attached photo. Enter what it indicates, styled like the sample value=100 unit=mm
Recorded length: value=12.8 unit=mm
